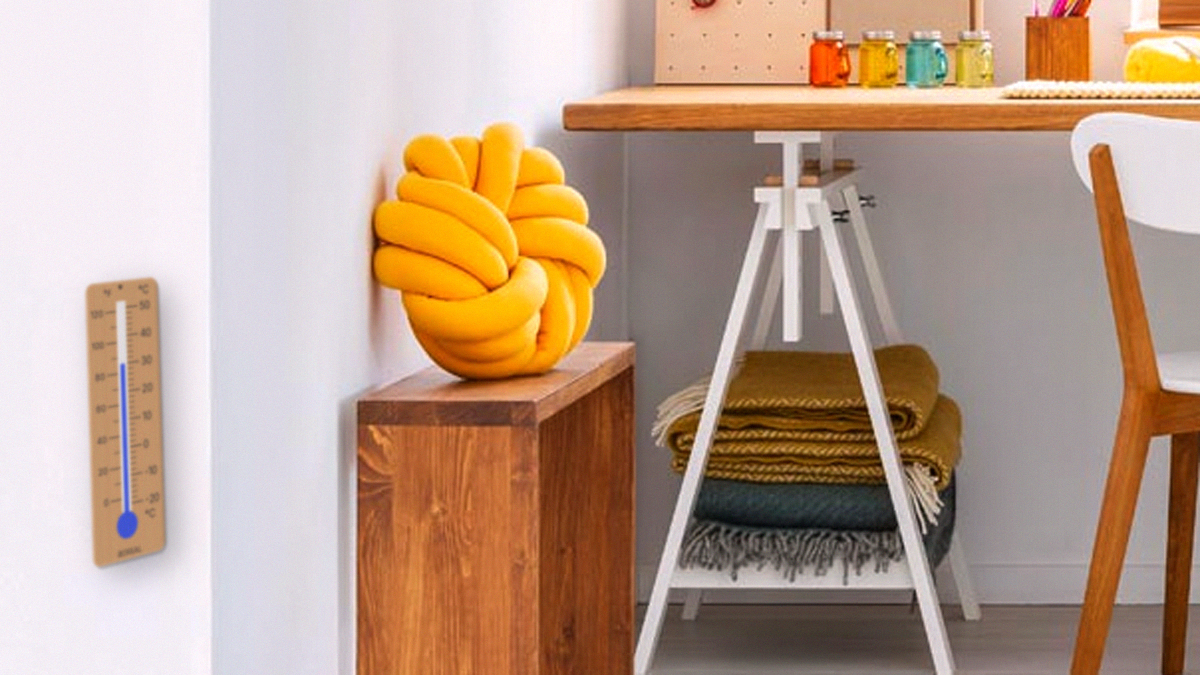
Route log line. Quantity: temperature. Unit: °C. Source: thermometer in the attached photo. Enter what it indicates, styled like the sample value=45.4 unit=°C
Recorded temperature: value=30 unit=°C
